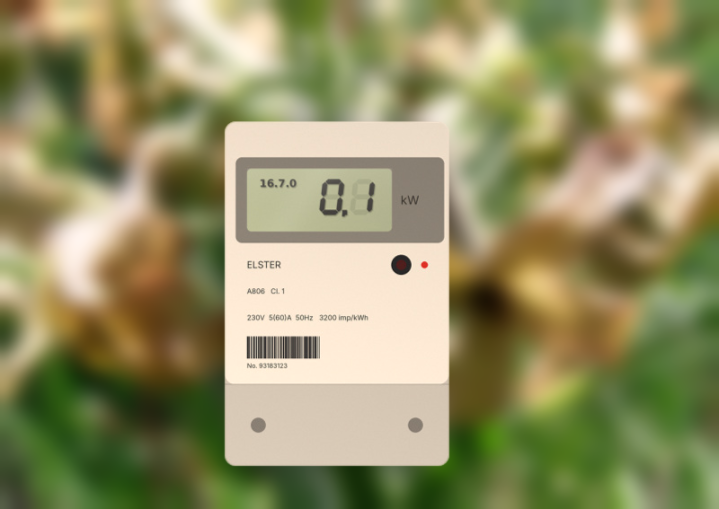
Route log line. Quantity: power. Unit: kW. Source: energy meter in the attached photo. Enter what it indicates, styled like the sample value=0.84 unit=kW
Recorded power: value=0.1 unit=kW
